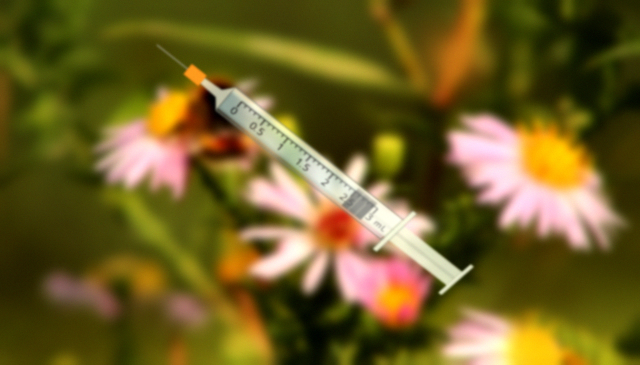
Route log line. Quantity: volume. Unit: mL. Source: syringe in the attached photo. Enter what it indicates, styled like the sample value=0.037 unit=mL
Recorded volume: value=2.5 unit=mL
